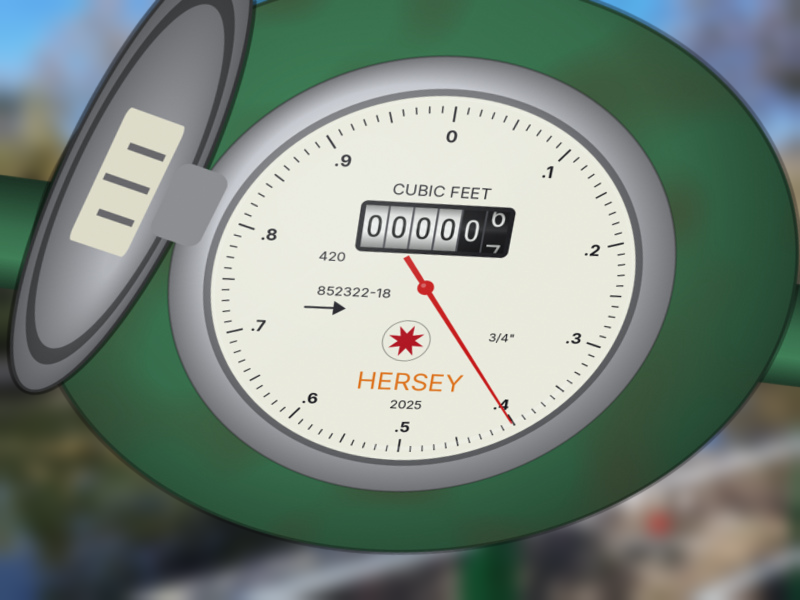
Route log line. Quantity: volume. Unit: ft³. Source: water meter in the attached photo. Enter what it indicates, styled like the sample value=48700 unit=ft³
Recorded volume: value=6.40 unit=ft³
